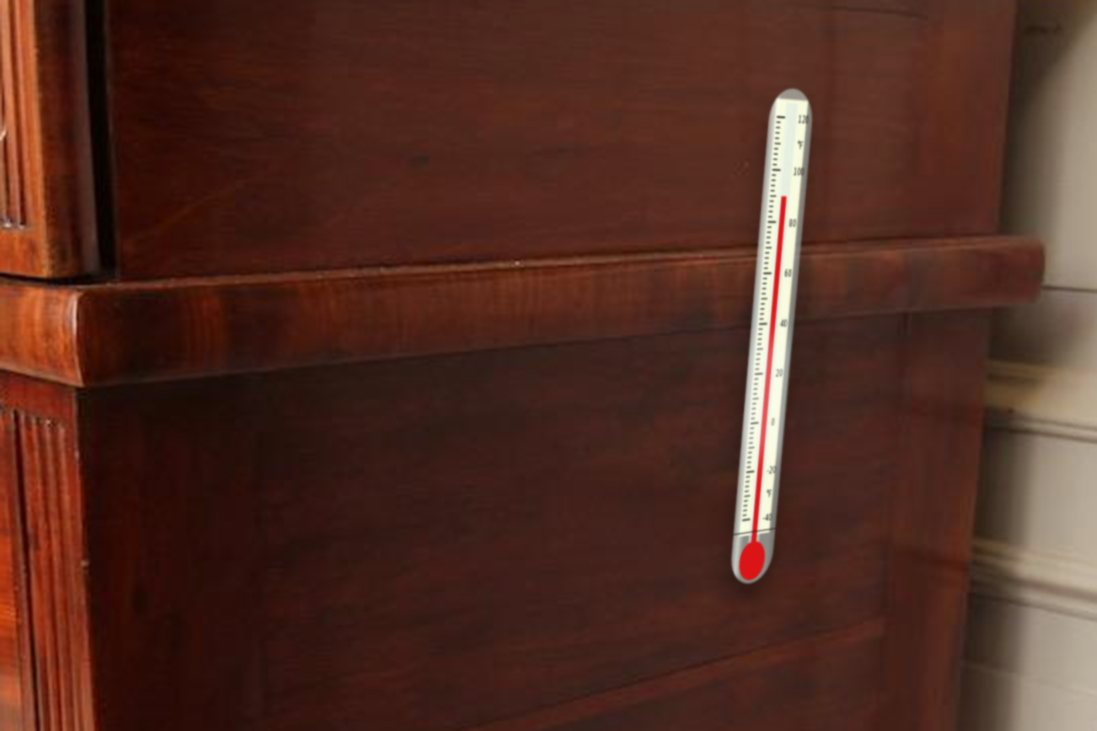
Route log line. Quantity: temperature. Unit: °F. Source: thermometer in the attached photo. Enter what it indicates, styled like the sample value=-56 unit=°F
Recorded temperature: value=90 unit=°F
